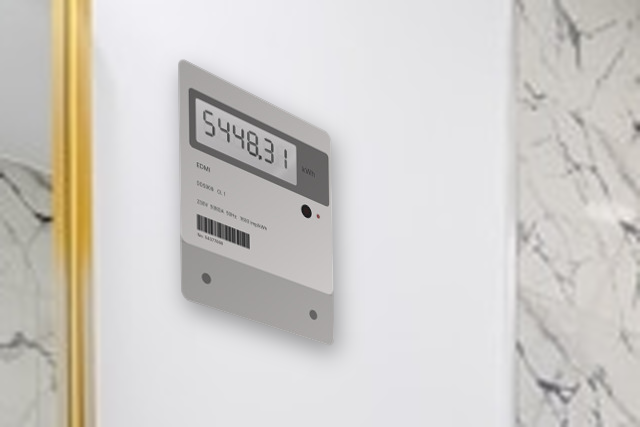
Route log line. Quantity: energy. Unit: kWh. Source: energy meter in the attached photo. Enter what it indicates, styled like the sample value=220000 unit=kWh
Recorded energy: value=5448.31 unit=kWh
